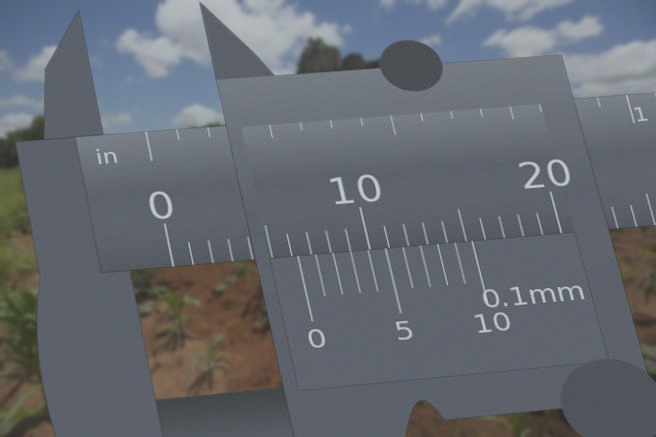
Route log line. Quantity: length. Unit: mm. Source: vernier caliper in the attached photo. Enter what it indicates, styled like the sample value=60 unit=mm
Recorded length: value=6.3 unit=mm
